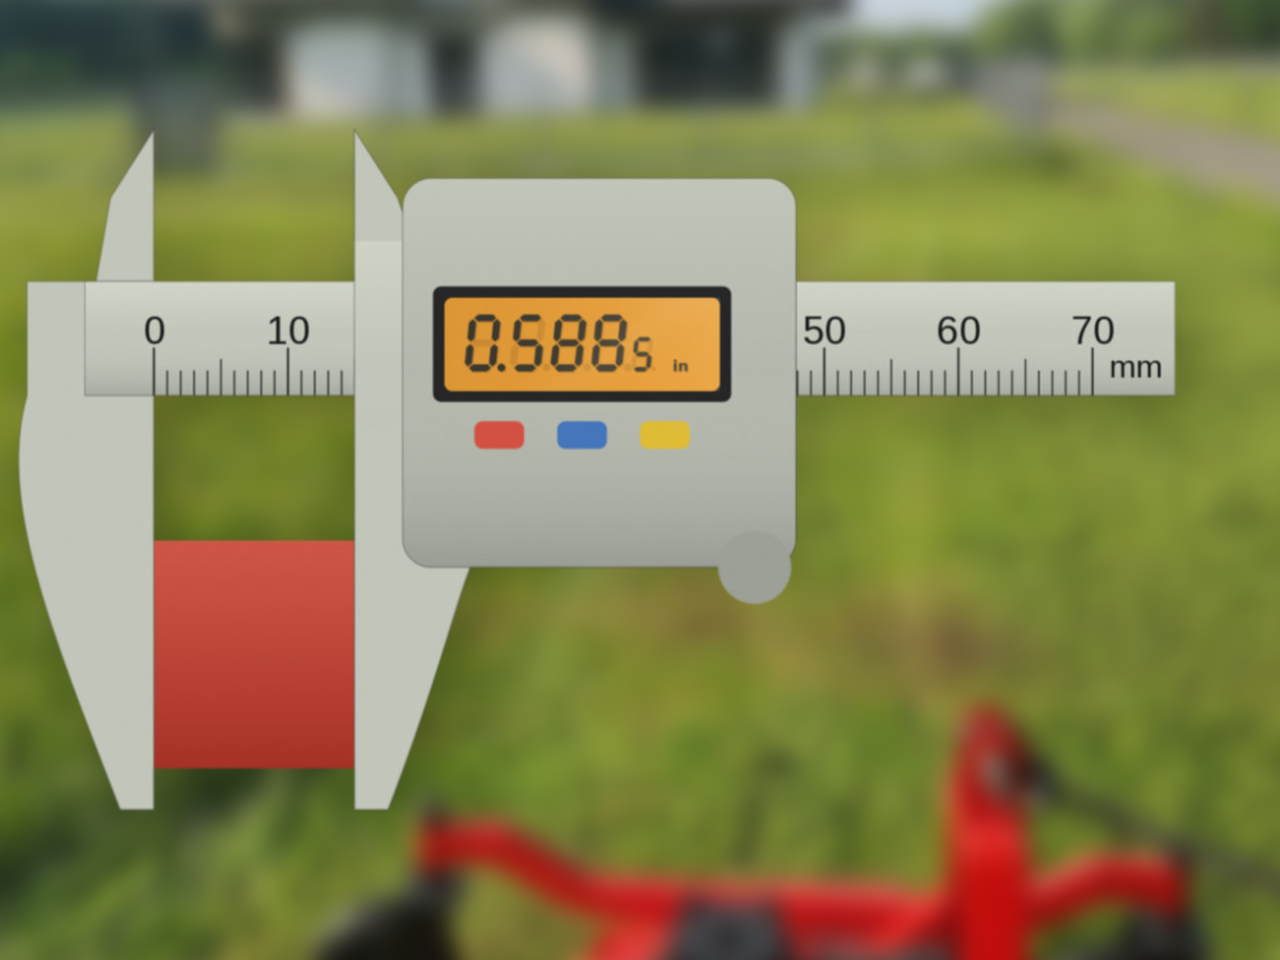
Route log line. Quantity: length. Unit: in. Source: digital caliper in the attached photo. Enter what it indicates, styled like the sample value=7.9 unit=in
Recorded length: value=0.5885 unit=in
